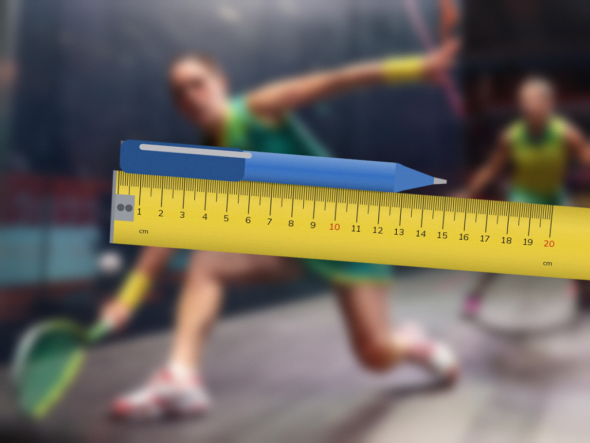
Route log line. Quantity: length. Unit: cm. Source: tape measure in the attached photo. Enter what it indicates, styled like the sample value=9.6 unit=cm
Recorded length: value=15 unit=cm
